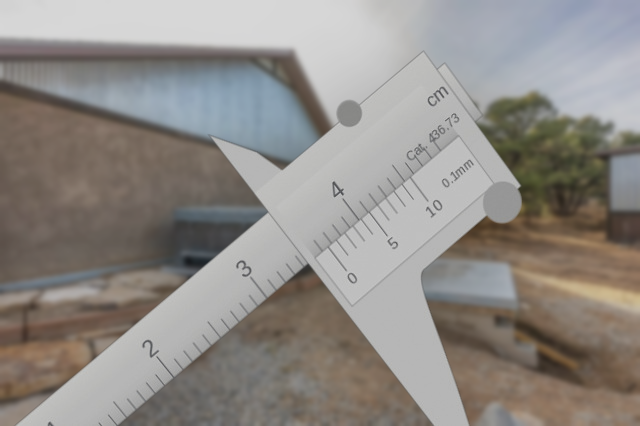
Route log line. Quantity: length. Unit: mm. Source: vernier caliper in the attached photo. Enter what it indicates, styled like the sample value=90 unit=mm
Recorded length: value=36.6 unit=mm
